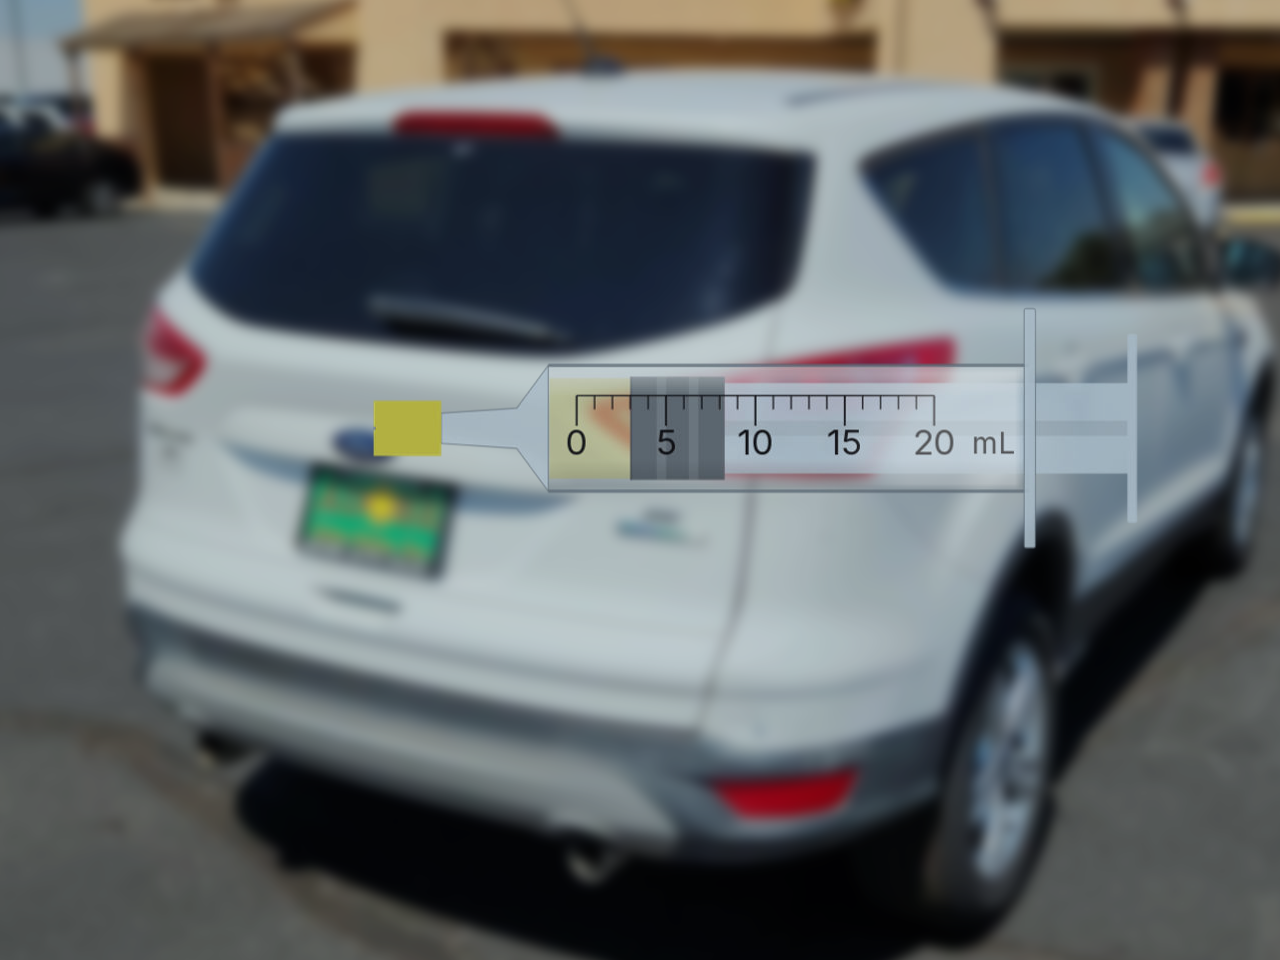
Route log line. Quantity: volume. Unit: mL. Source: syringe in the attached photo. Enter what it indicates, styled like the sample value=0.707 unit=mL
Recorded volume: value=3 unit=mL
